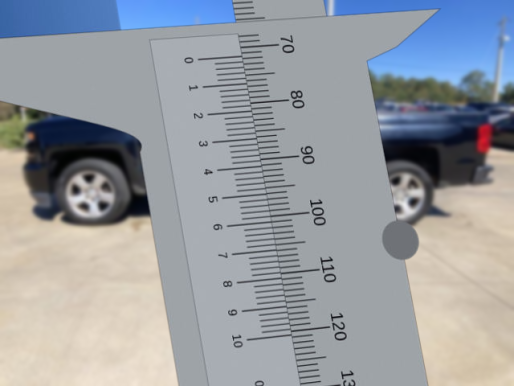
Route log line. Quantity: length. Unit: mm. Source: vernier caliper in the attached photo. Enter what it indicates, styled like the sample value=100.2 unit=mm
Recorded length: value=71.6 unit=mm
